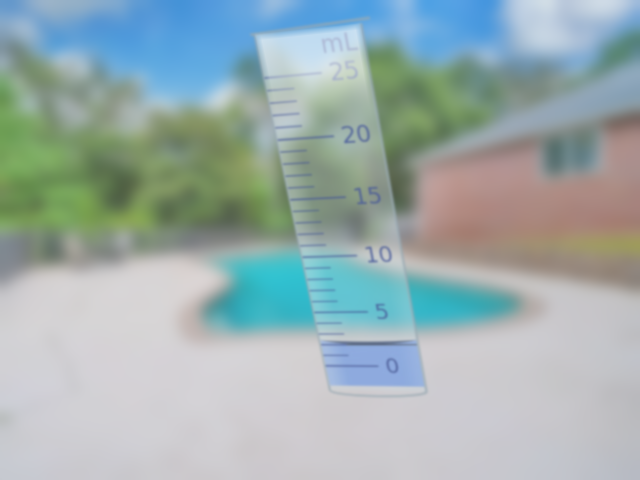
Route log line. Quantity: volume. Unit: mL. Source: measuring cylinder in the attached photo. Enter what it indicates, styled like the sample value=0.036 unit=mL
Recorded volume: value=2 unit=mL
